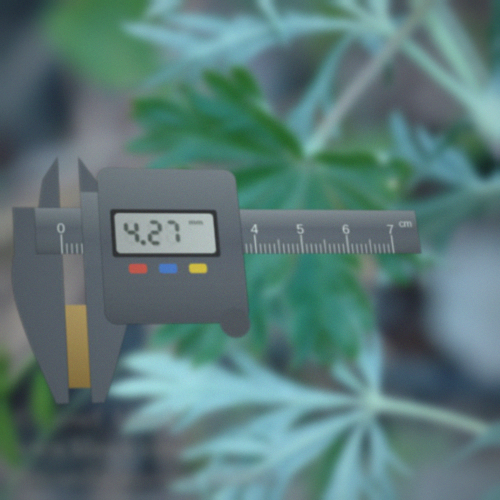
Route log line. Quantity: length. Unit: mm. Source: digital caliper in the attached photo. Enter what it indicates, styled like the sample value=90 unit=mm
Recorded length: value=4.27 unit=mm
